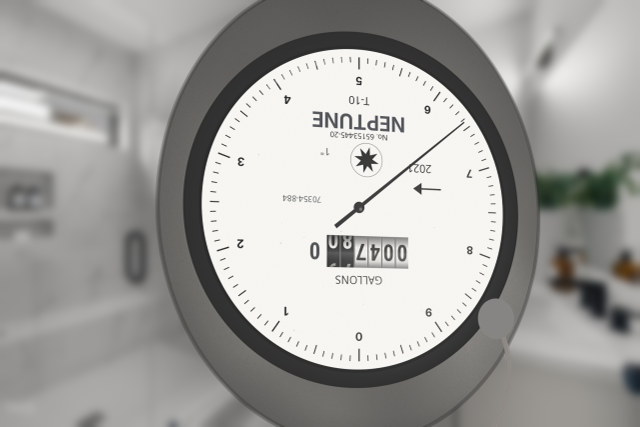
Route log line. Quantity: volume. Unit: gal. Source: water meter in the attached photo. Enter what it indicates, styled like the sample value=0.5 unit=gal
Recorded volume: value=47796.4 unit=gal
